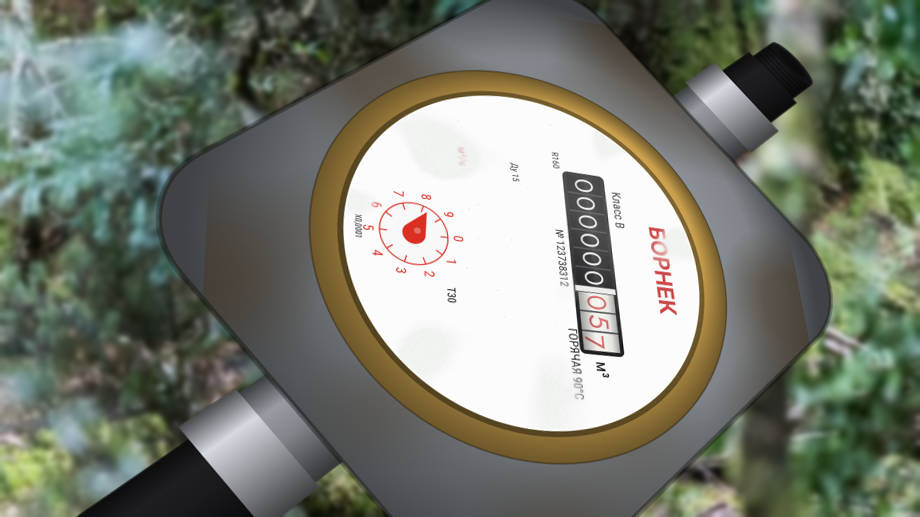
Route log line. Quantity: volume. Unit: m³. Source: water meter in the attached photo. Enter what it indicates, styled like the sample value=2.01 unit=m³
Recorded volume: value=0.0568 unit=m³
